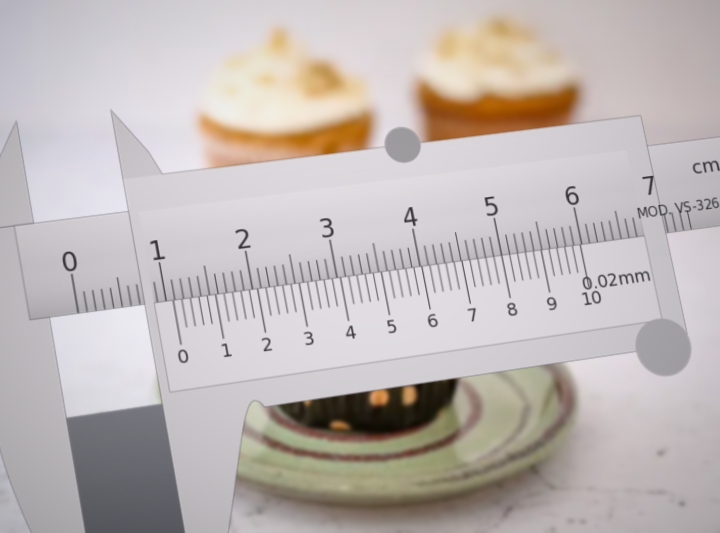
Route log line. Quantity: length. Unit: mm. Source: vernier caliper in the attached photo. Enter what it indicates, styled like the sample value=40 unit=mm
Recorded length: value=10.8 unit=mm
